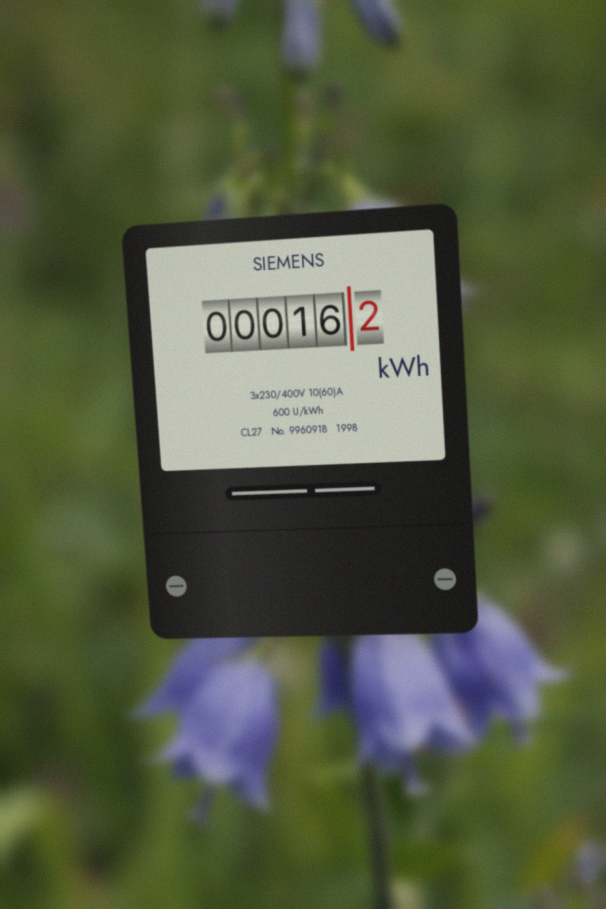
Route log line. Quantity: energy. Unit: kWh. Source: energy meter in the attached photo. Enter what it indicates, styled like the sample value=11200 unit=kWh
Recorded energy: value=16.2 unit=kWh
